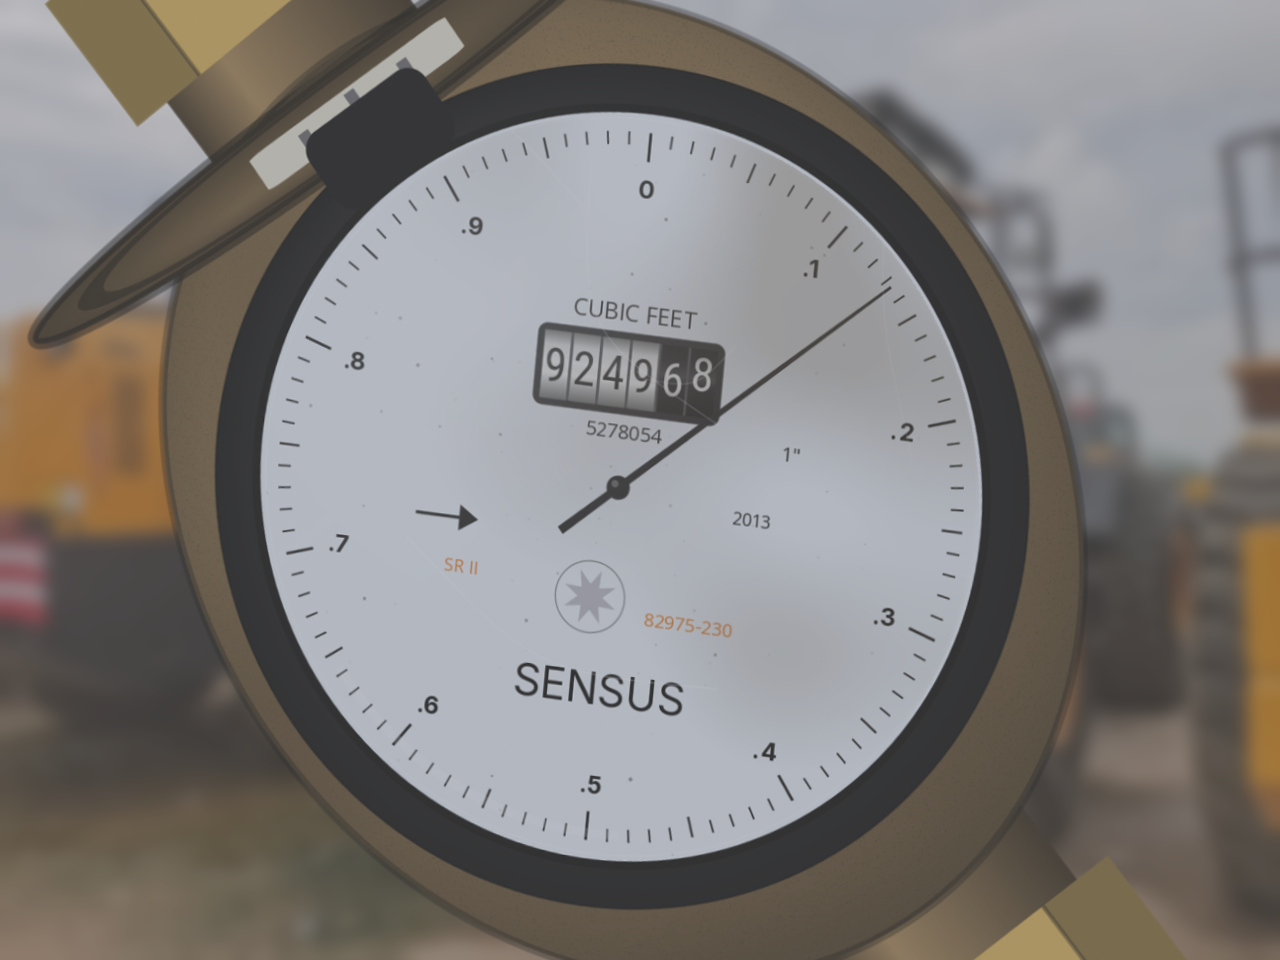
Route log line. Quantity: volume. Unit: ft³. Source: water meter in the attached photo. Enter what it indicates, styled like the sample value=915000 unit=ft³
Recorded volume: value=924968.13 unit=ft³
